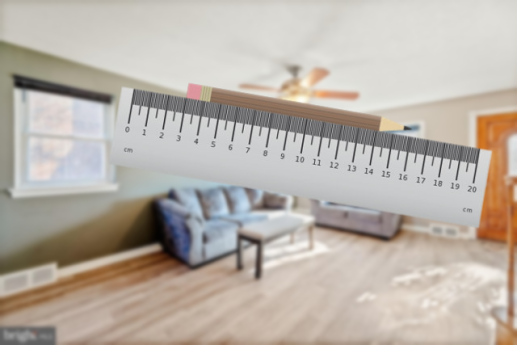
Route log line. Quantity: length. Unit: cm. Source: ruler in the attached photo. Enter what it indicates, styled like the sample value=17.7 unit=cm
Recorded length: value=13 unit=cm
